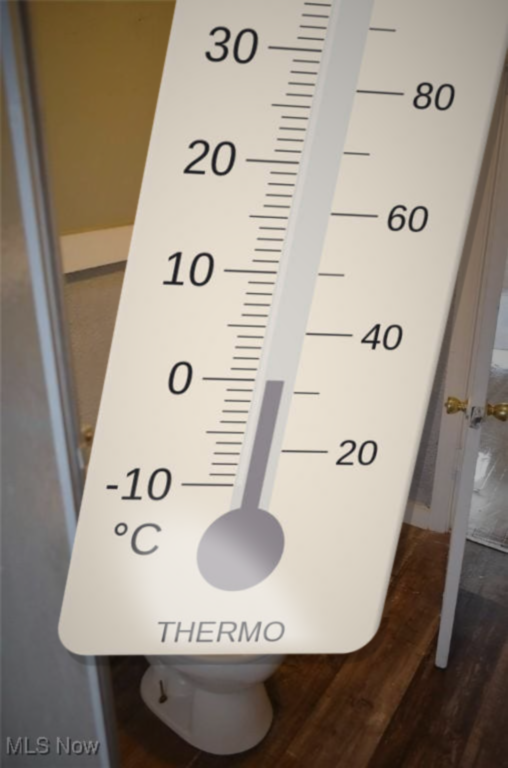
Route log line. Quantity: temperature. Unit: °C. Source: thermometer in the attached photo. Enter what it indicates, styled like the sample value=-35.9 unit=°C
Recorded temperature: value=0 unit=°C
